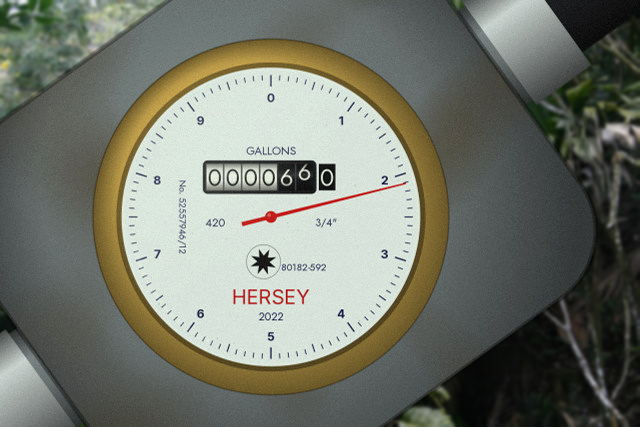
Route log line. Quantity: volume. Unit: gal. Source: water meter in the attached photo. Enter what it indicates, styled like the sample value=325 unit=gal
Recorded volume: value=662.1 unit=gal
